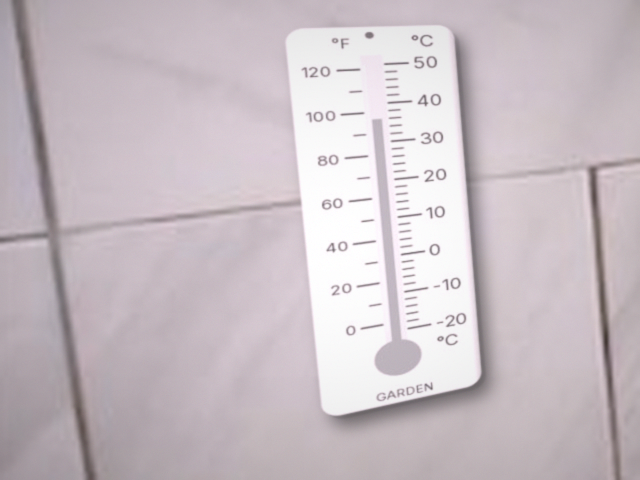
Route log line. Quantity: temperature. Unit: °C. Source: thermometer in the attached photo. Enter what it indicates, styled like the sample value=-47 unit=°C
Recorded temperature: value=36 unit=°C
